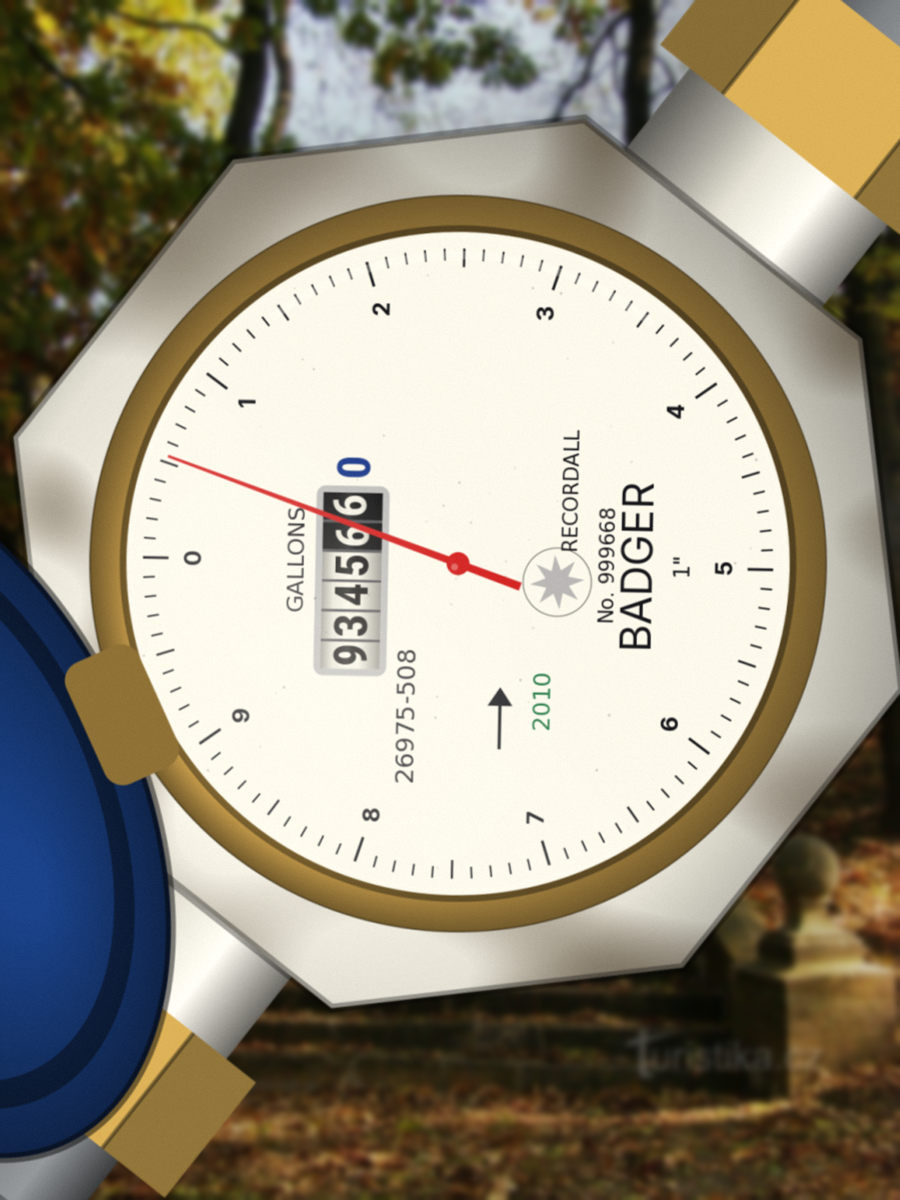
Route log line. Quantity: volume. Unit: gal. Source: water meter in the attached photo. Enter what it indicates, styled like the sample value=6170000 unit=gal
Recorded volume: value=9345660.5 unit=gal
